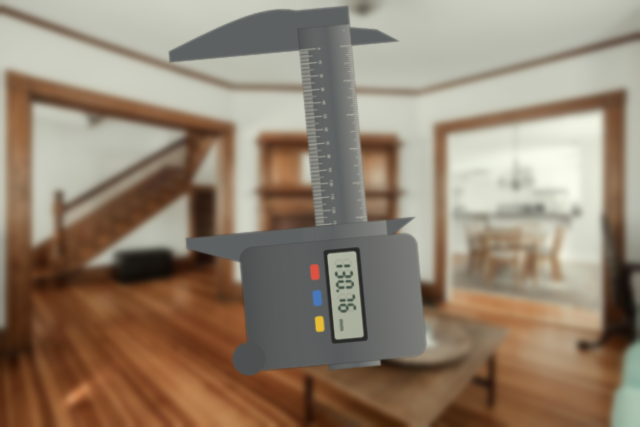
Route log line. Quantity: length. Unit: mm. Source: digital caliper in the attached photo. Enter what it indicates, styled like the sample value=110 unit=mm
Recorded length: value=130.76 unit=mm
